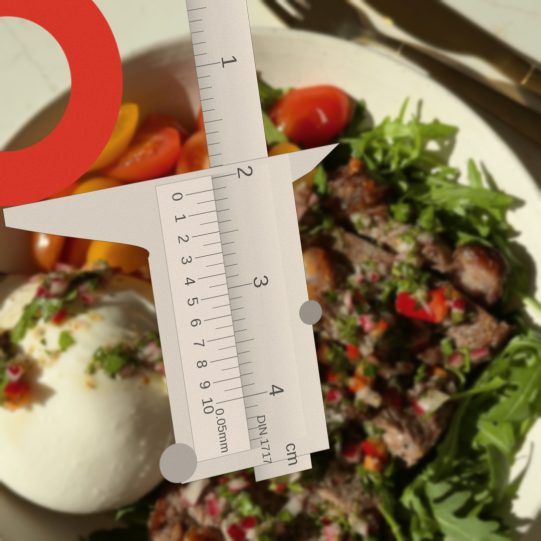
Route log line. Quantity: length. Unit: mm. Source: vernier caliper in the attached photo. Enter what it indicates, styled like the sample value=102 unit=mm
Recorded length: value=21.0 unit=mm
